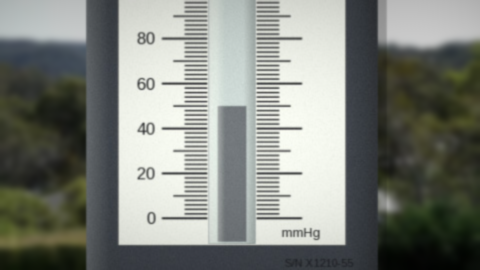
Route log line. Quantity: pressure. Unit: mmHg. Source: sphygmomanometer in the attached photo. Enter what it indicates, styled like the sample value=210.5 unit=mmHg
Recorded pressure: value=50 unit=mmHg
